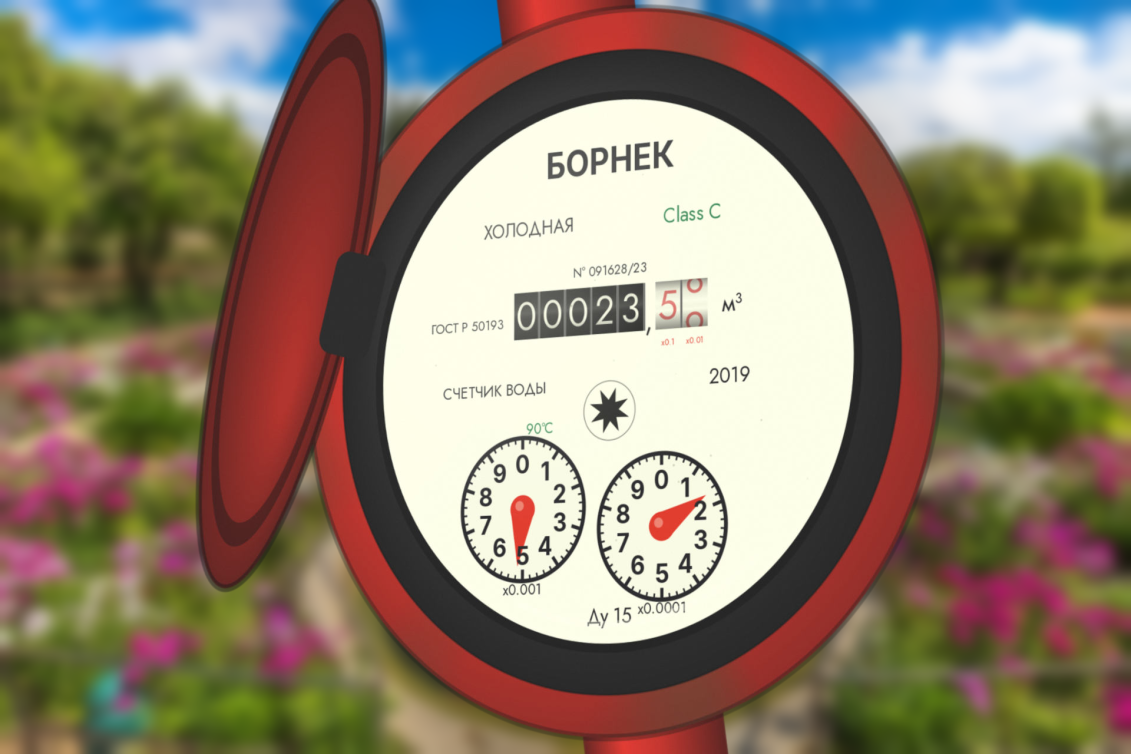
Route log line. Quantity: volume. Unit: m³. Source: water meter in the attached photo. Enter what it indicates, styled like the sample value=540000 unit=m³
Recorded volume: value=23.5851 unit=m³
